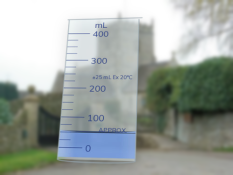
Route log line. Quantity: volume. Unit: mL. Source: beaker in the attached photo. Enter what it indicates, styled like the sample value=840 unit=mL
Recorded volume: value=50 unit=mL
